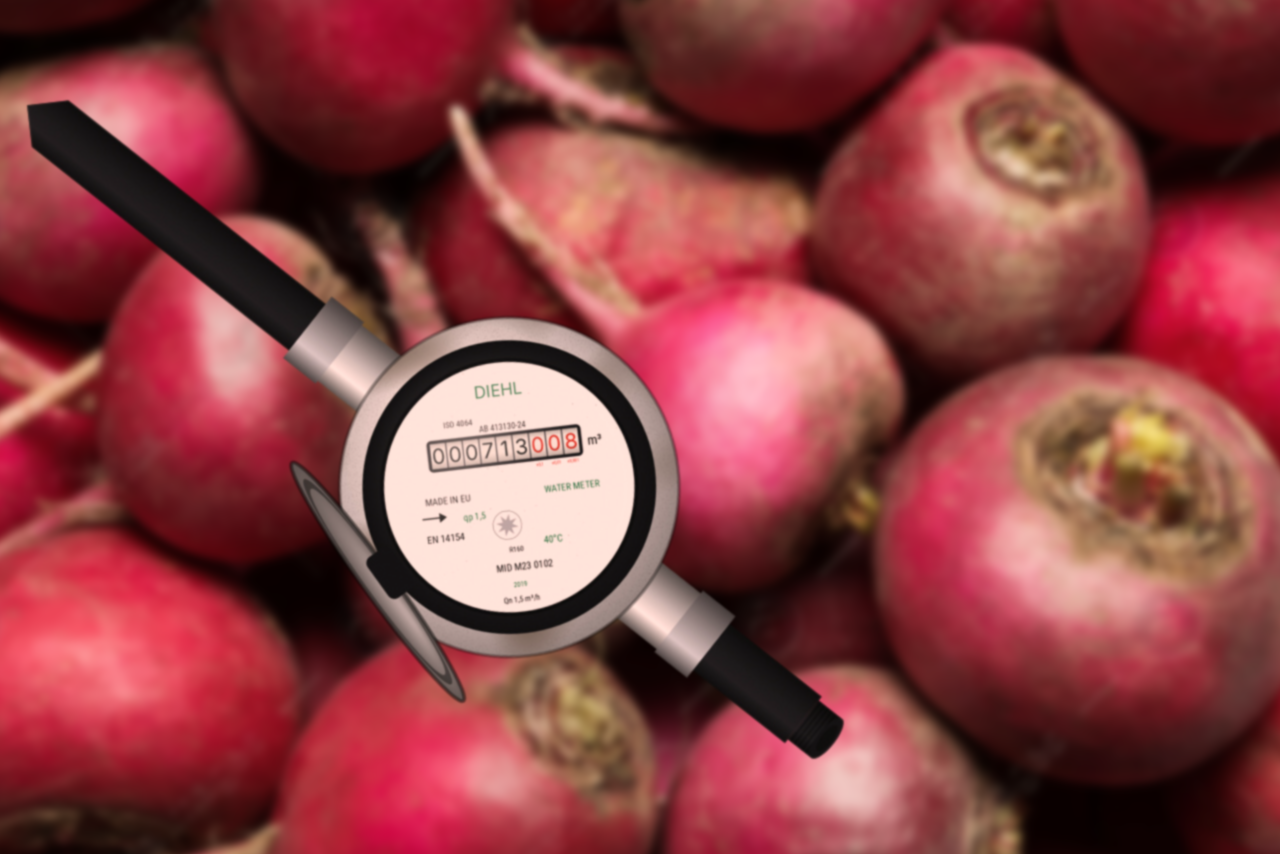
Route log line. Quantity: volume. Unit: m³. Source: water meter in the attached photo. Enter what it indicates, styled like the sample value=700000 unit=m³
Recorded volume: value=713.008 unit=m³
